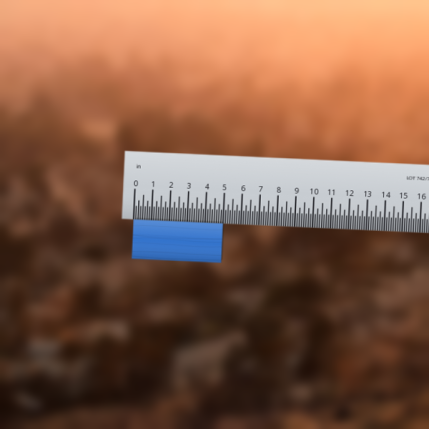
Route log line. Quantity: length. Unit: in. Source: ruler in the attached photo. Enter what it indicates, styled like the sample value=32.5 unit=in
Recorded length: value=5 unit=in
